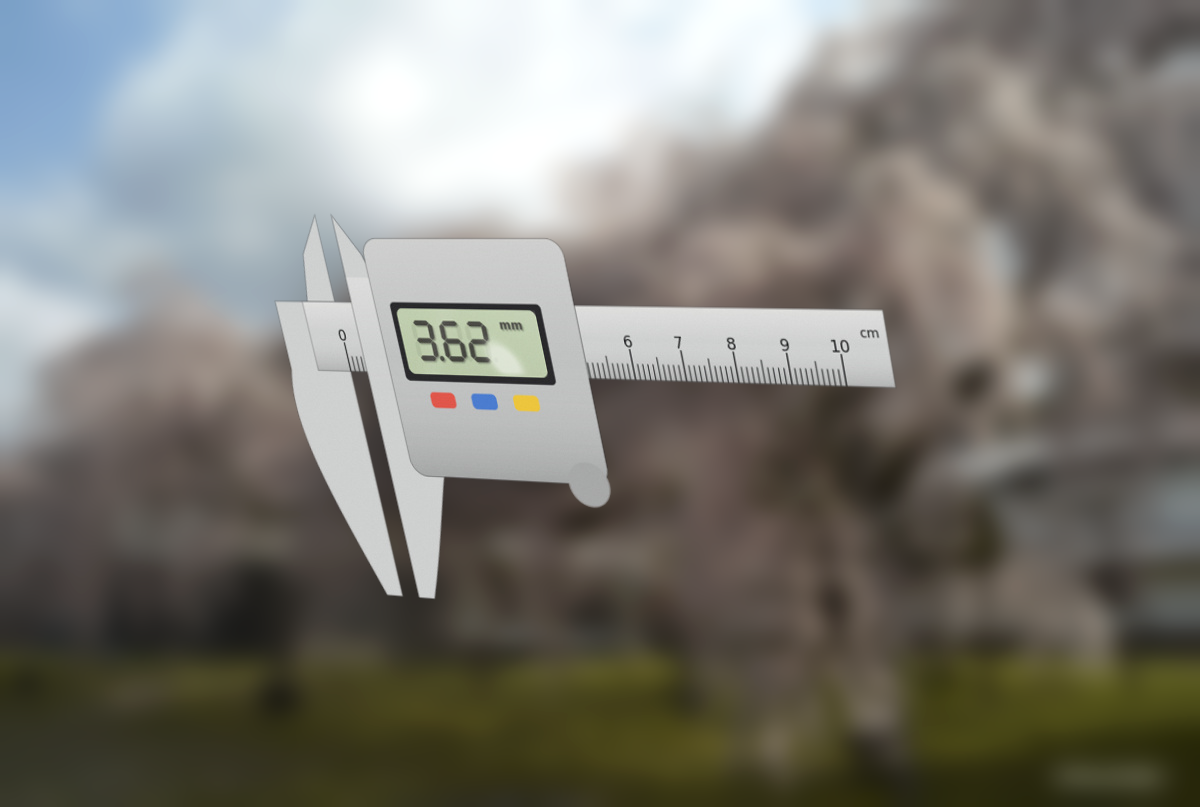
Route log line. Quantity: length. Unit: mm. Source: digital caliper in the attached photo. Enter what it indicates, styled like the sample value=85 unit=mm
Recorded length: value=3.62 unit=mm
